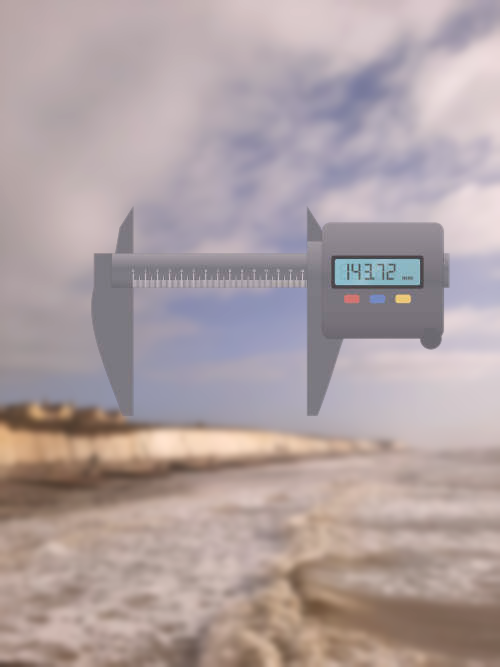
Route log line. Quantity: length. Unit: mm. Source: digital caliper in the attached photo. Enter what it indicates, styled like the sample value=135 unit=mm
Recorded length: value=143.72 unit=mm
